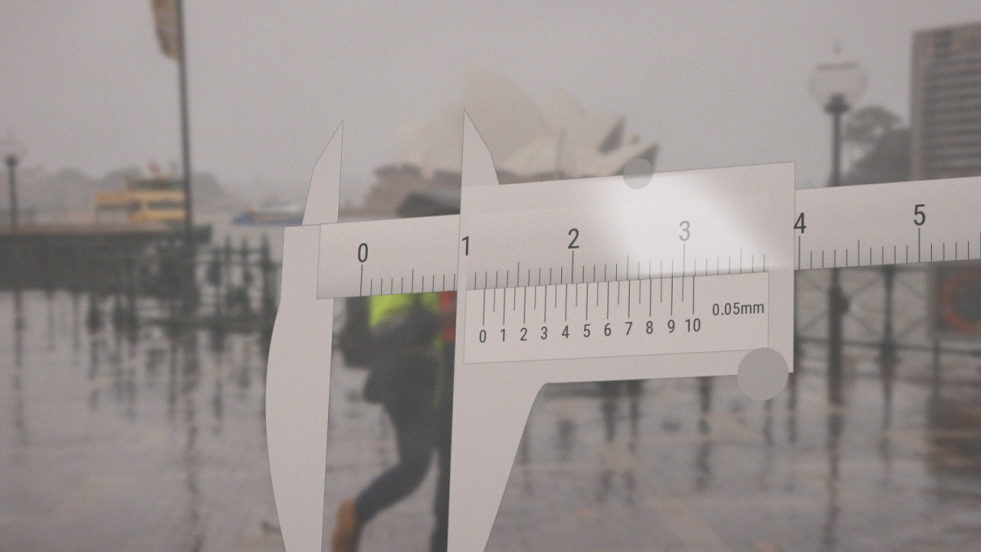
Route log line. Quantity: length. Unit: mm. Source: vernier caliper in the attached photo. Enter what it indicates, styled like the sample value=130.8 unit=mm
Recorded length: value=11.9 unit=mm
